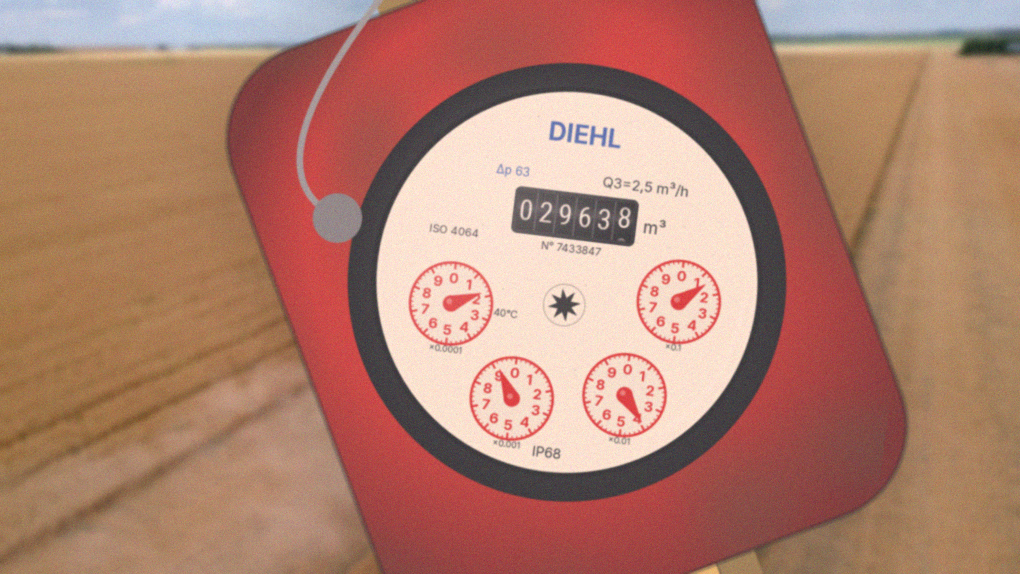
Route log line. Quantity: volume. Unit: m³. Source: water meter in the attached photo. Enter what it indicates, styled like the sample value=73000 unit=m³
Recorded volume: value=29638.1391 unit=m³
